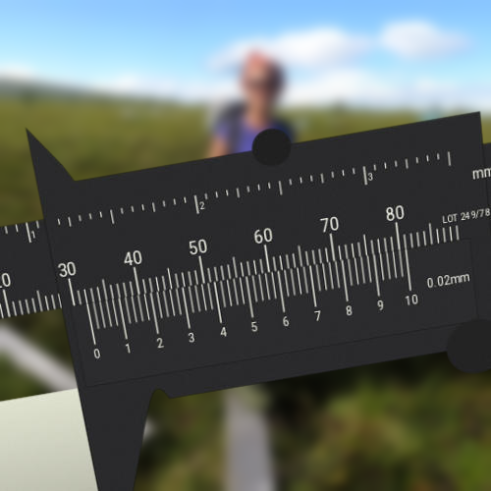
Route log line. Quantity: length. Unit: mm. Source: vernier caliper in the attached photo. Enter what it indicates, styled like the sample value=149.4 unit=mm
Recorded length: value=32.0 unit=mm
